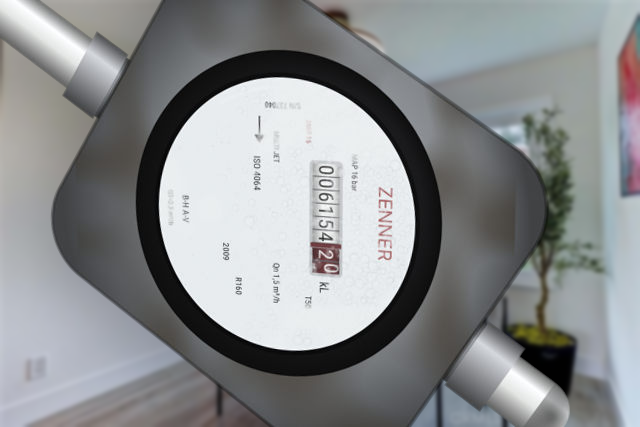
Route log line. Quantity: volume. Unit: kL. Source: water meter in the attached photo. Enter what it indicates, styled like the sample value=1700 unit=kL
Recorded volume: value=6154.20 unit=kL
